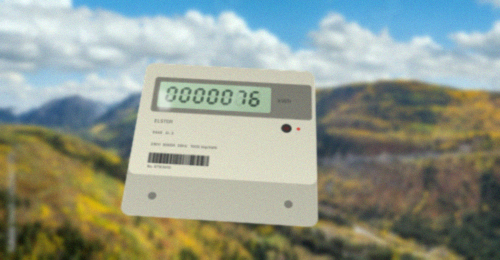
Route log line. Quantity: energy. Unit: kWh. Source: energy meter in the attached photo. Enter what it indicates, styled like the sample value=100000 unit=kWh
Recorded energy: value=76 unit=kWh
